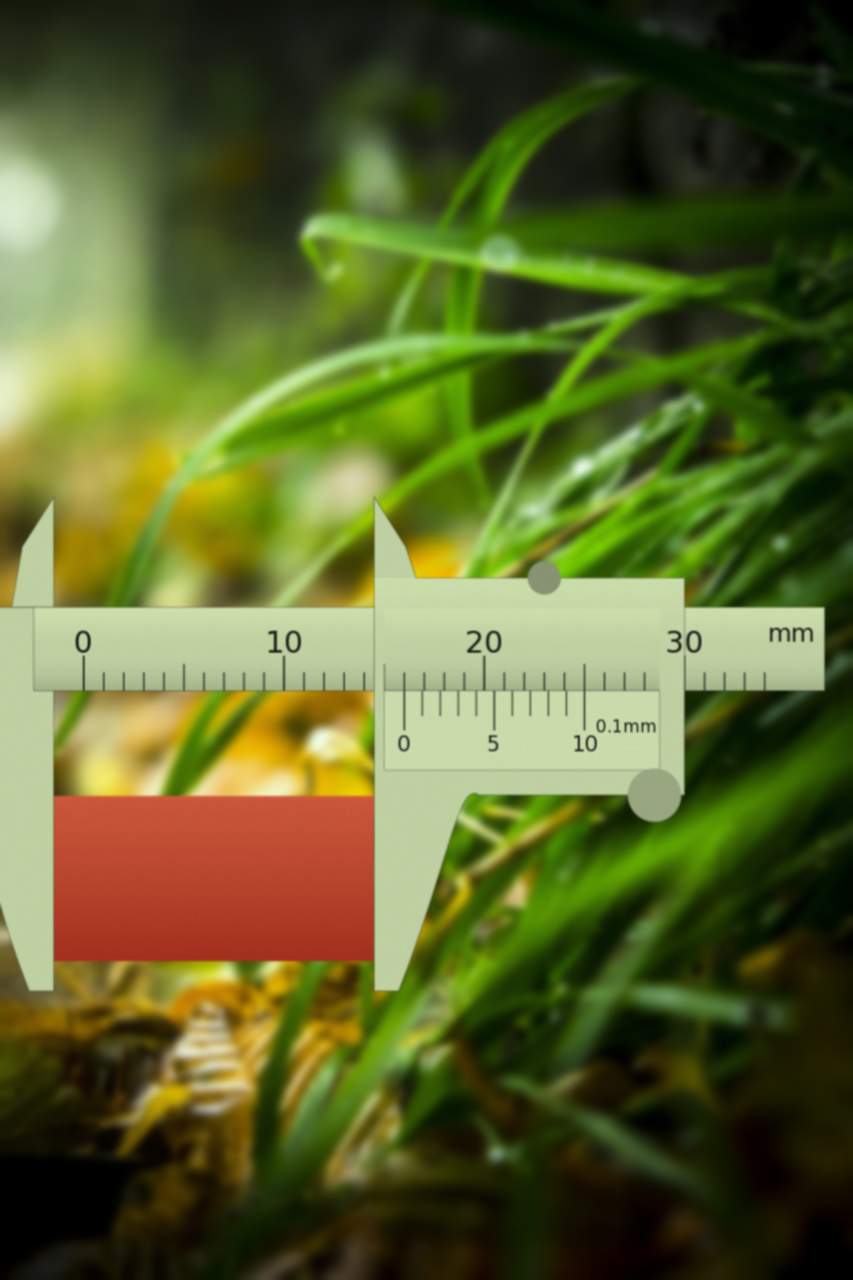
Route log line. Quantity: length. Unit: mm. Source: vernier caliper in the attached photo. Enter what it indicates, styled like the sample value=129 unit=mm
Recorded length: value=16.0 unit=mm
